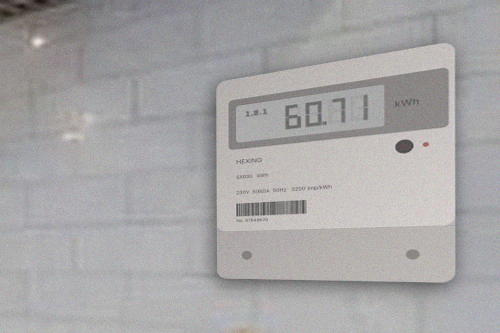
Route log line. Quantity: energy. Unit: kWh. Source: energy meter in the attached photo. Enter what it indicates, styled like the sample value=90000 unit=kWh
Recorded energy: value=60.71 unit=kWh
